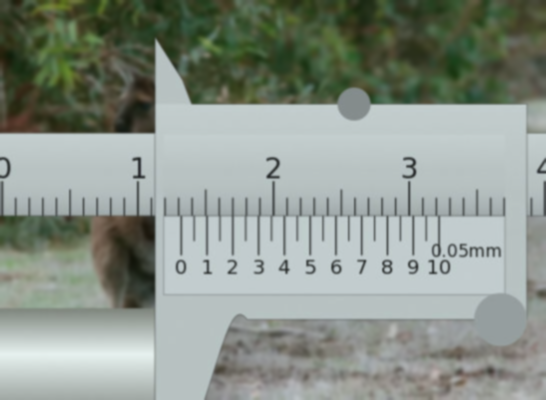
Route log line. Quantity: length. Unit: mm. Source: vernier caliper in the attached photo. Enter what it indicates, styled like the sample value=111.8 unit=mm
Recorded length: value=13.2 unit=mm
